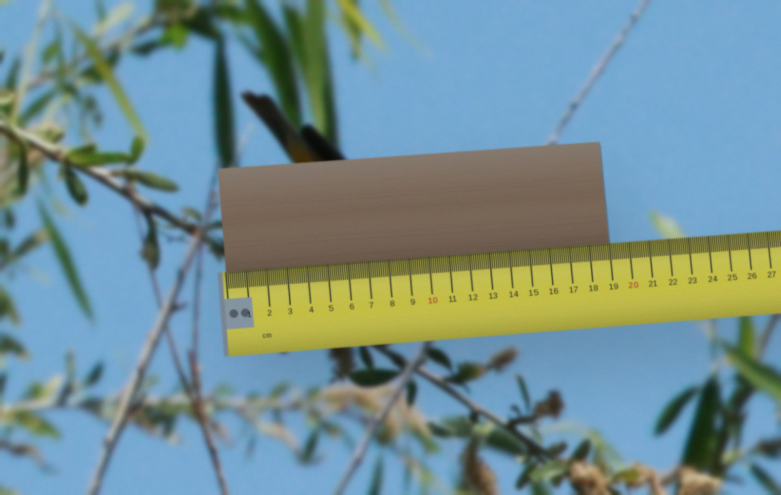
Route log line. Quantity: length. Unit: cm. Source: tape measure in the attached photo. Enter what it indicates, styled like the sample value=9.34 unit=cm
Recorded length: value=19 unit=cm
